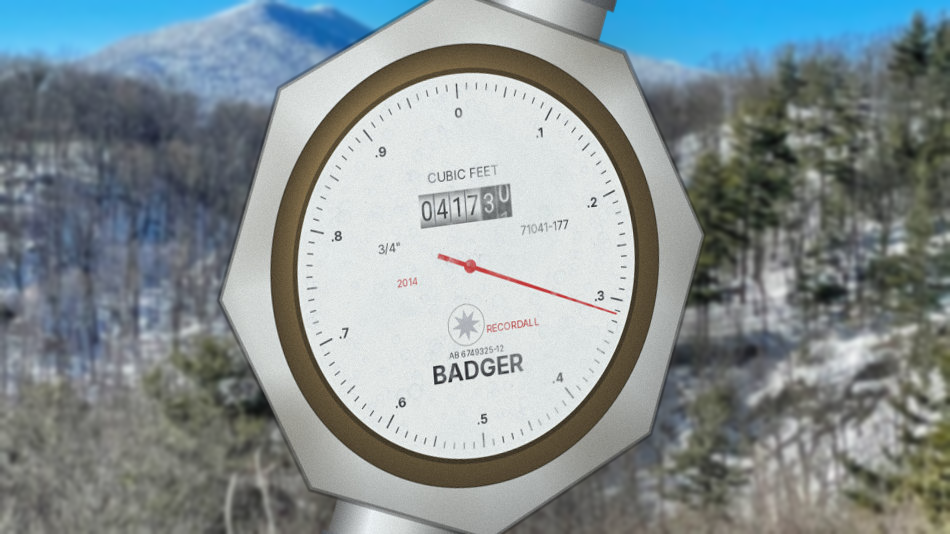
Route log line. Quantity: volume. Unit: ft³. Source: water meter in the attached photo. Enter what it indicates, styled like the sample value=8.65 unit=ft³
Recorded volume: value=41730.31 unit=ft³
